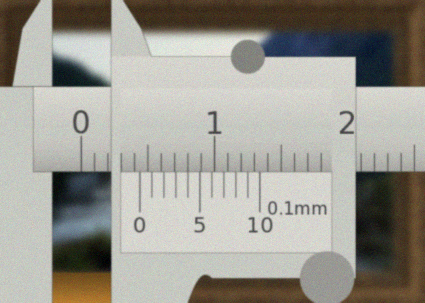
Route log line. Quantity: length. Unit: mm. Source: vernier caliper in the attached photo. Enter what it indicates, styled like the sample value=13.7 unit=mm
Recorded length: value=4.4 unit=mm
